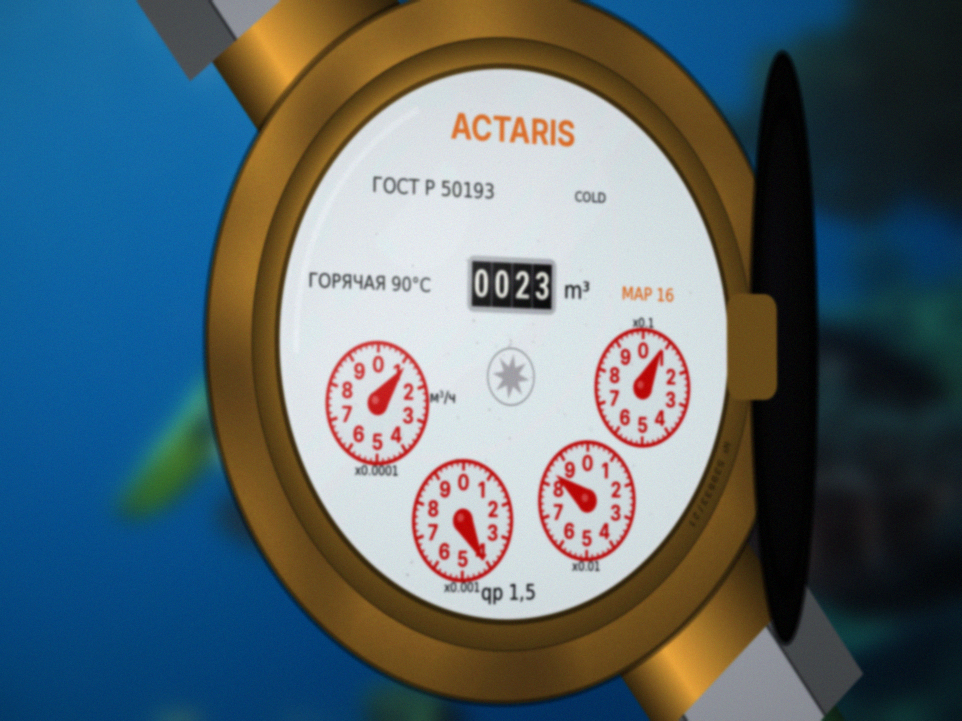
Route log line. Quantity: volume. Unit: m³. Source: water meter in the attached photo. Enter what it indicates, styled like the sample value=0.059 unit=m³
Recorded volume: value=23.0841 unit=m³
